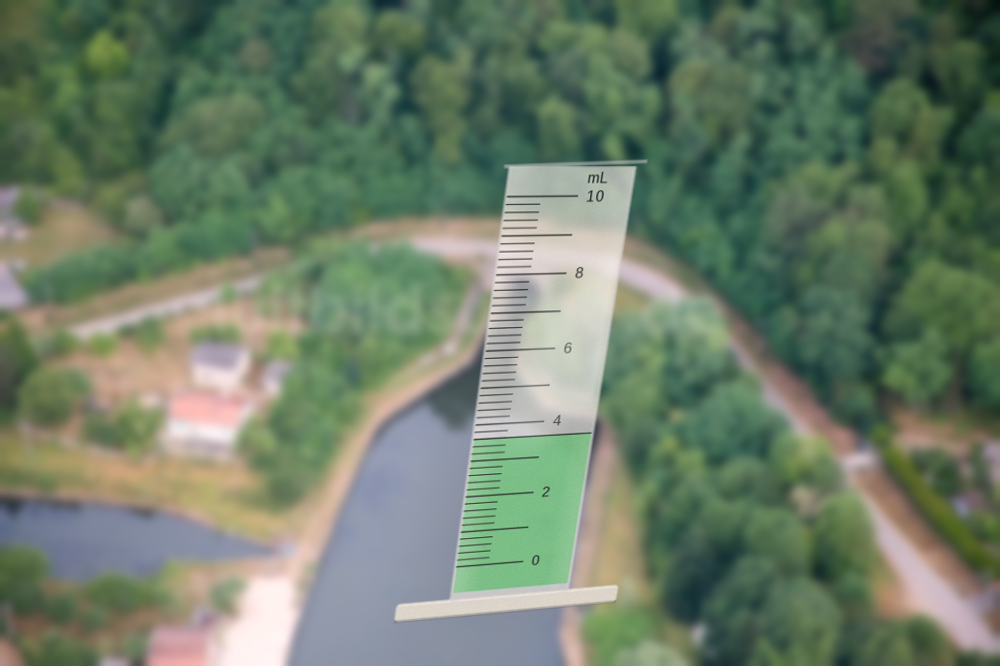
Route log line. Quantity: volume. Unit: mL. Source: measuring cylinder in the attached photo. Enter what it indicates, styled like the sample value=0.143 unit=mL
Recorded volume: value=3.6 unit=mL
